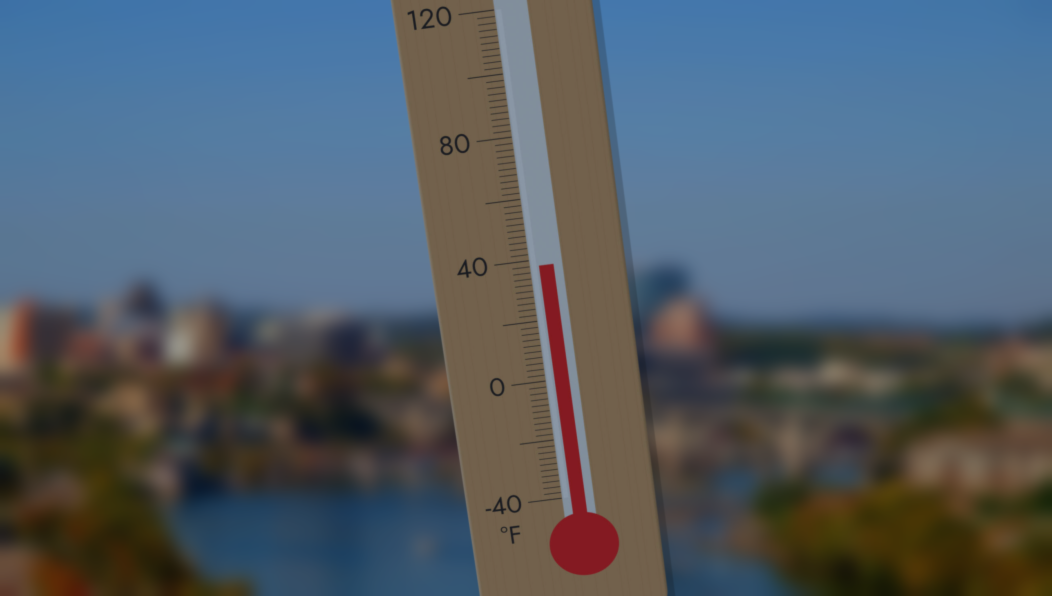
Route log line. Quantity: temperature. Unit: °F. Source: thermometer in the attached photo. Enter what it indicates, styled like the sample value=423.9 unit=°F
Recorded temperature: value=38 unit=°F
